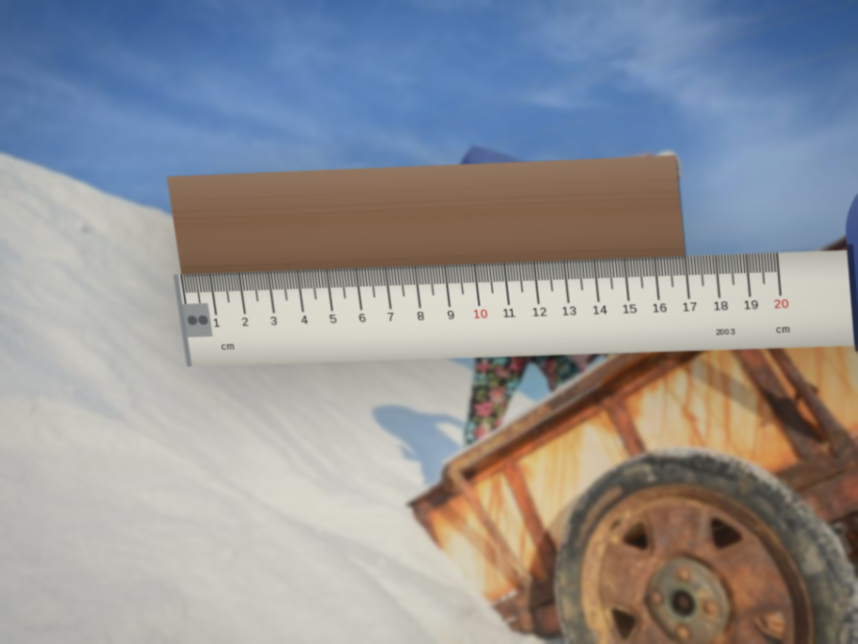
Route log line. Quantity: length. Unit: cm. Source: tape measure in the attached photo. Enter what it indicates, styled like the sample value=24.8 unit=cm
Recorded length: value=17 unit=cm
